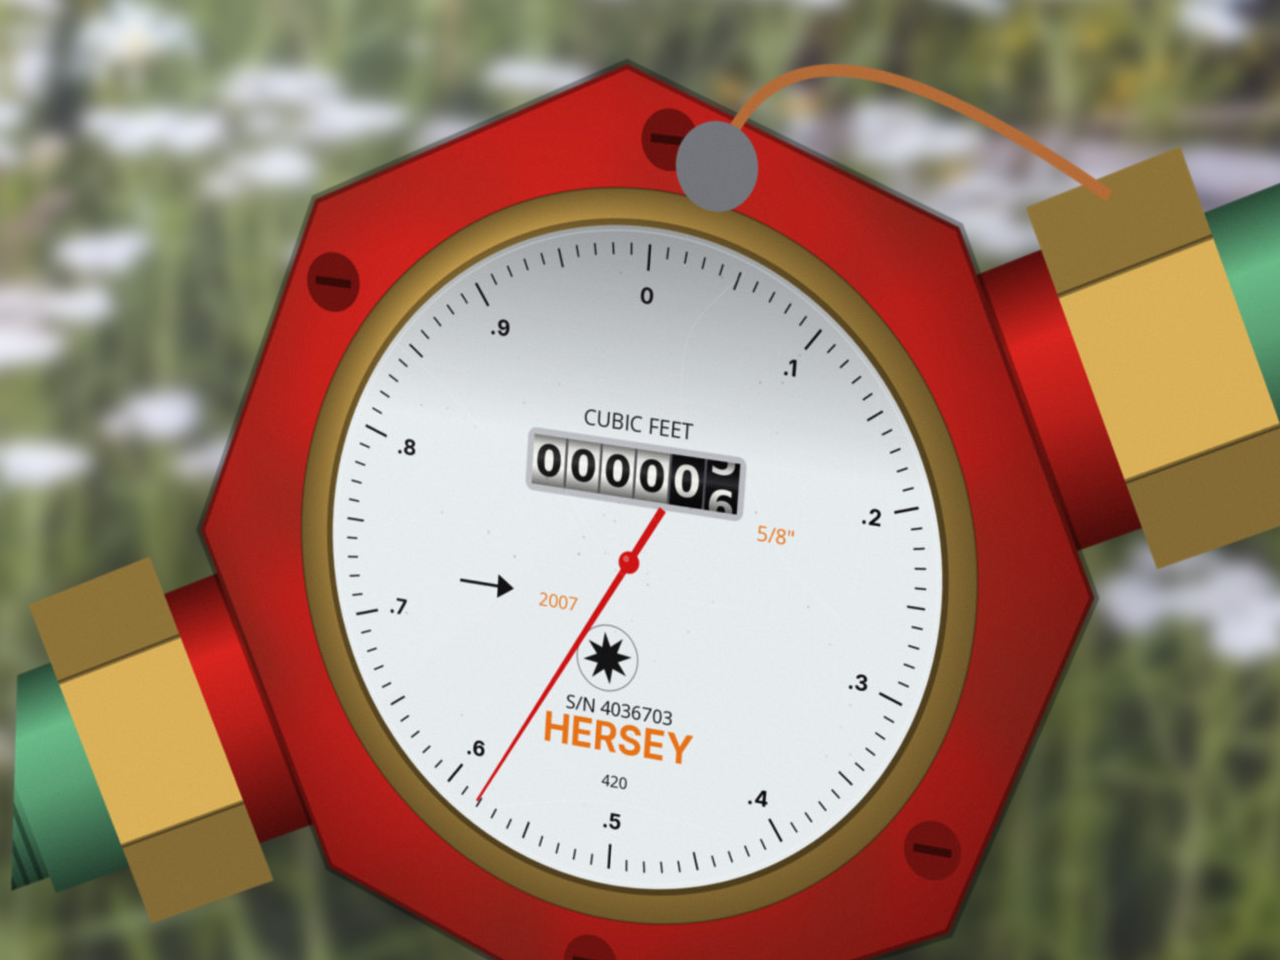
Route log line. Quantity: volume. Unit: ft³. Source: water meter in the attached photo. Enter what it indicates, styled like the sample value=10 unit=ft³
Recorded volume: value=5.58 unit=ft³
